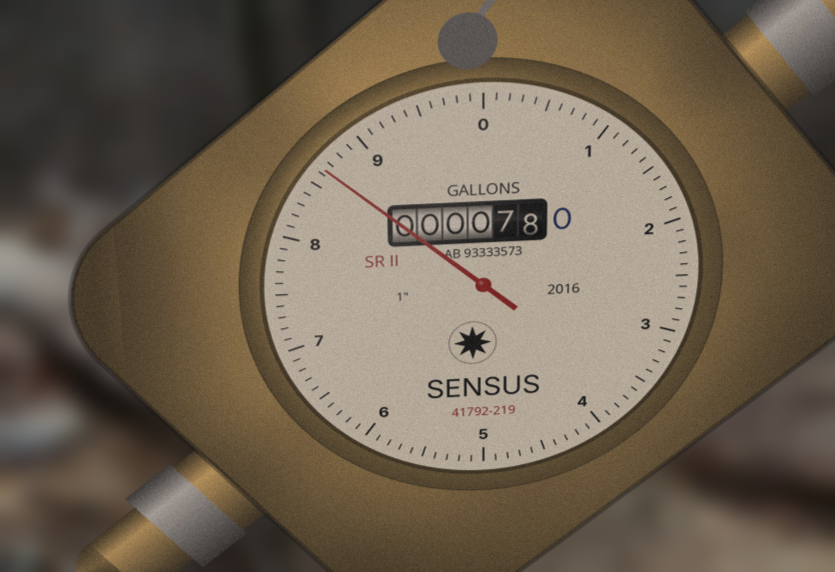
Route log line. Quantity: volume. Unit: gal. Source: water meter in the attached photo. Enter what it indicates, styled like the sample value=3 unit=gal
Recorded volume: value=778.6 unit=gal
